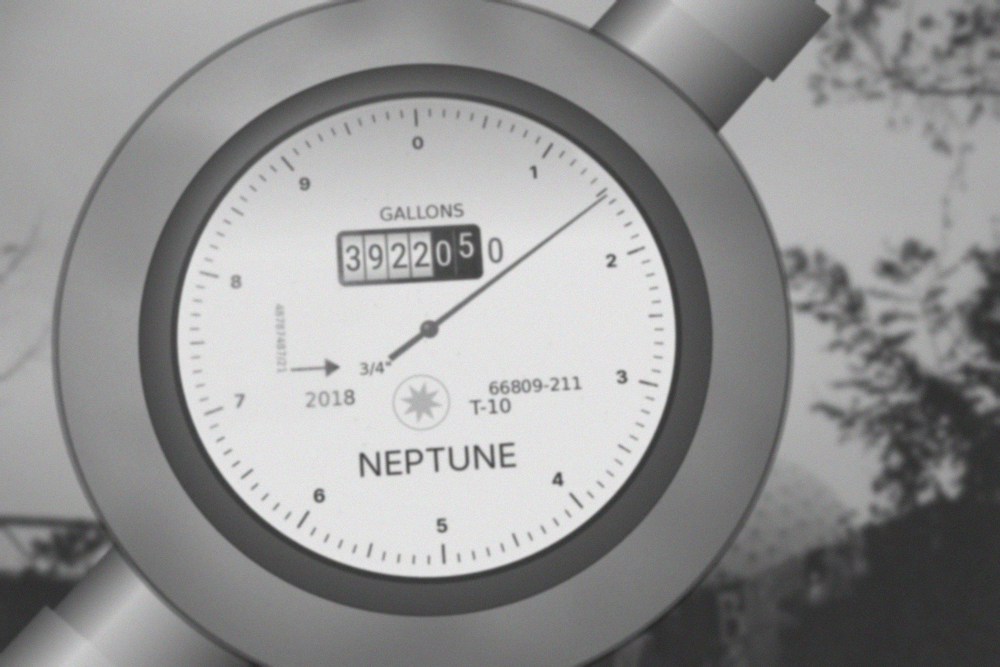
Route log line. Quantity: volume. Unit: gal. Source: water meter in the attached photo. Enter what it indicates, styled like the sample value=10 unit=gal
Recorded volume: value=3922051.5 unit=gal
